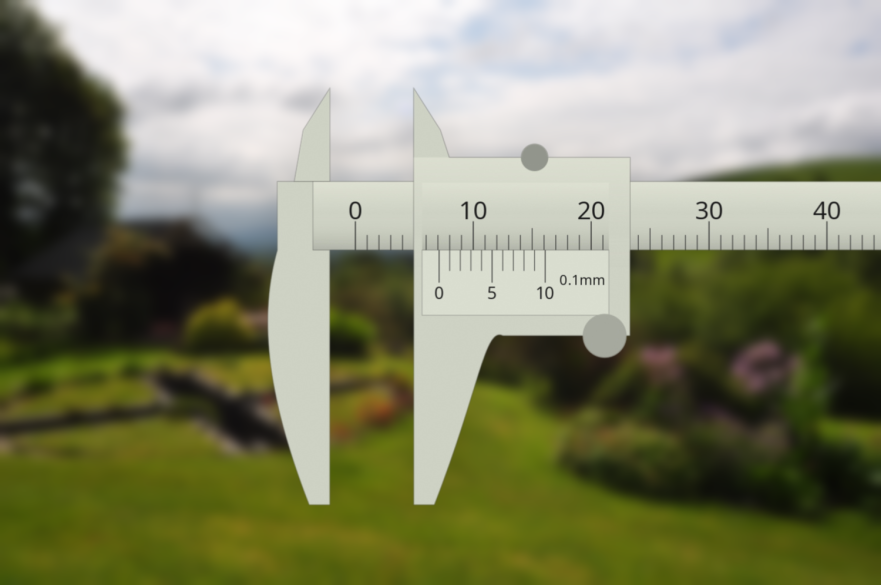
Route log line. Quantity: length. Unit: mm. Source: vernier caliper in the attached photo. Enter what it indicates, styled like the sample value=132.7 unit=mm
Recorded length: value=7.1 unit=mm
